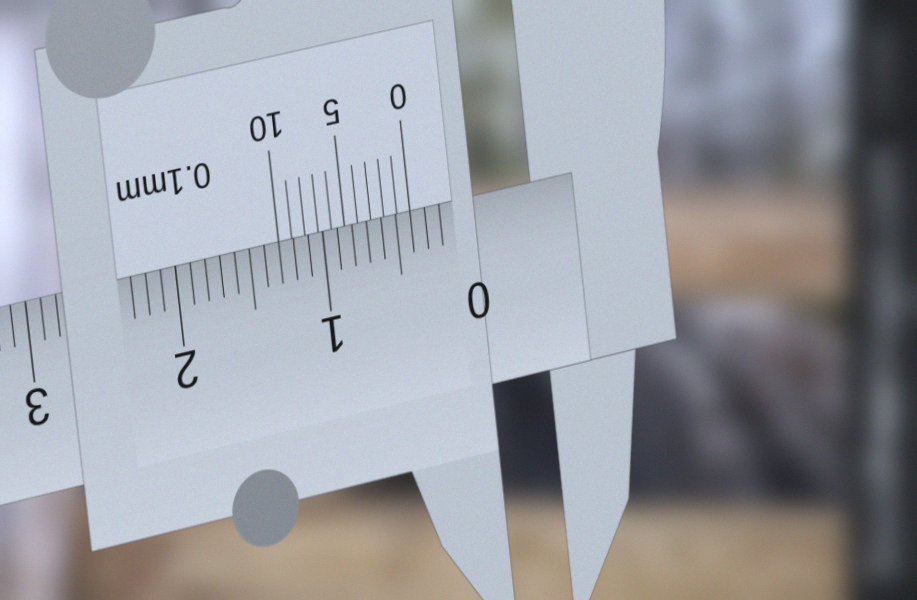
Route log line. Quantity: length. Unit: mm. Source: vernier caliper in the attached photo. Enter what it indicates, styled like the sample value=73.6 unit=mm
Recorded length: value=4.0 unit=mm
